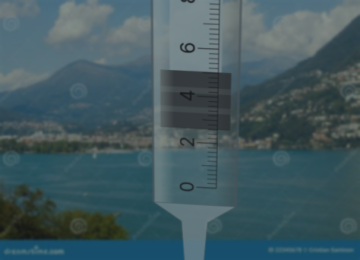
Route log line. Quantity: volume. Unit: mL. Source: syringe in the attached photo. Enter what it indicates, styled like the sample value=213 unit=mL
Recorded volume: value=2.6 unit=mL
